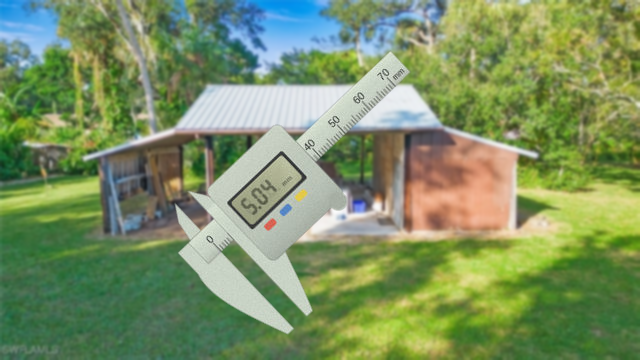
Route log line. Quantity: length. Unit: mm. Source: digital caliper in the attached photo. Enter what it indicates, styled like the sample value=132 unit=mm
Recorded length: value=5.04 unit=mm
